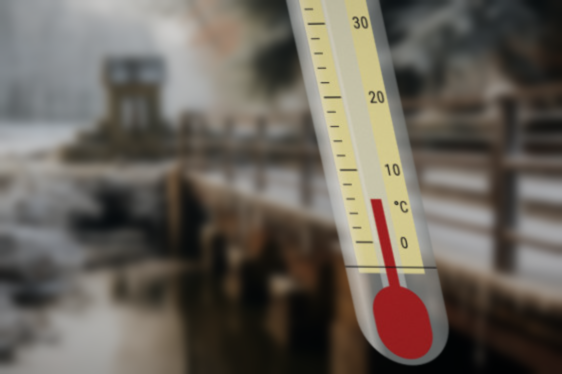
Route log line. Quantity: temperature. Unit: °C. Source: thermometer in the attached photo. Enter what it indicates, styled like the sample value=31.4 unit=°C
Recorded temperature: value=6 unit=°C
